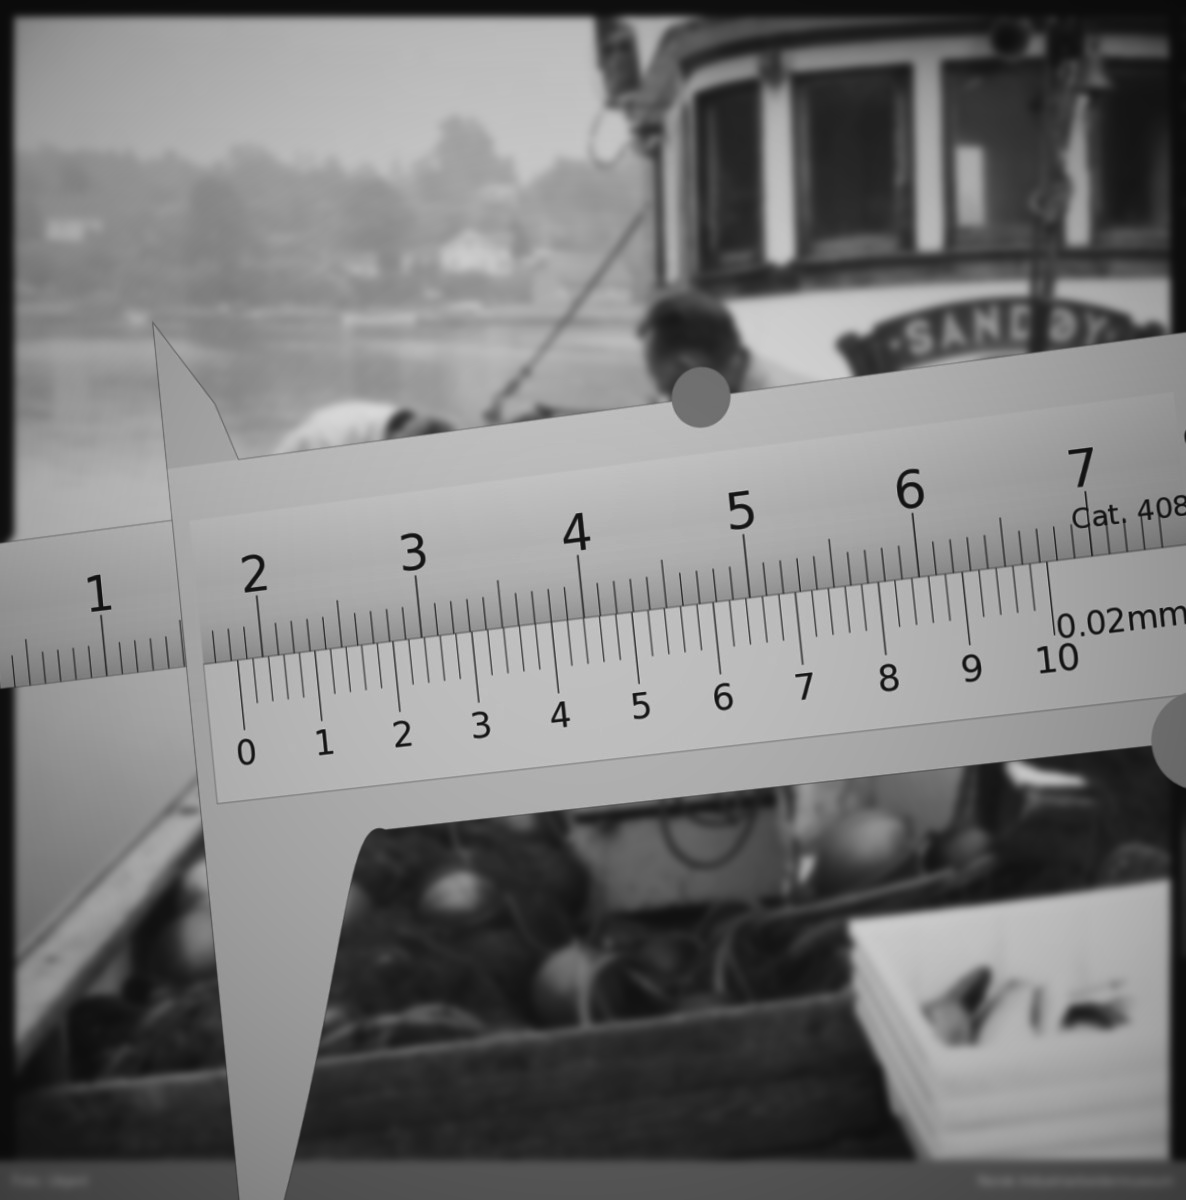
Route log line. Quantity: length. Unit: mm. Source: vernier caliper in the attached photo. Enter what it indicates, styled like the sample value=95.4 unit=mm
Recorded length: value=18.4 unit=mm
